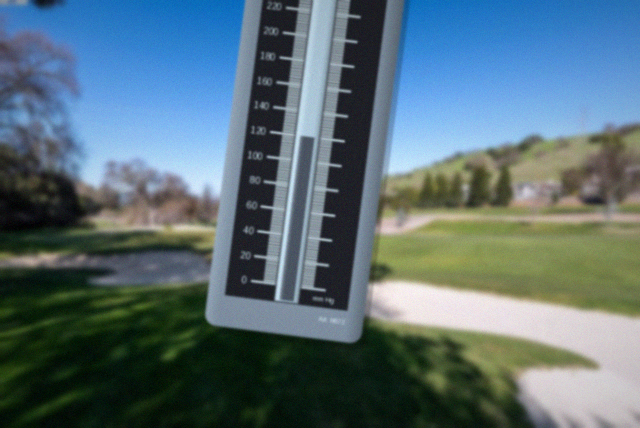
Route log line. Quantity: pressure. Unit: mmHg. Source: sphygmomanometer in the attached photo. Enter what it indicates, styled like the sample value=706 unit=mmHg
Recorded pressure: value=120 unit=mmHg
